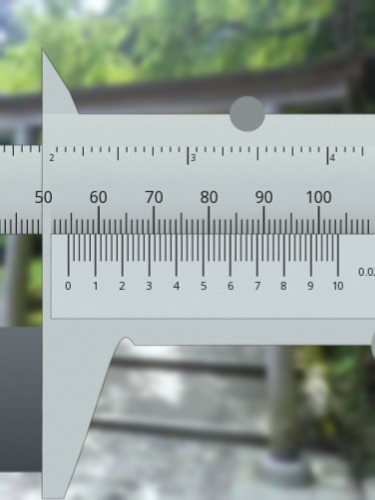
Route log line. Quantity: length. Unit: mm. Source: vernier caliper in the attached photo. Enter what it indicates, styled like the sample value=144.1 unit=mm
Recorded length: value=54.5 unit=mm
